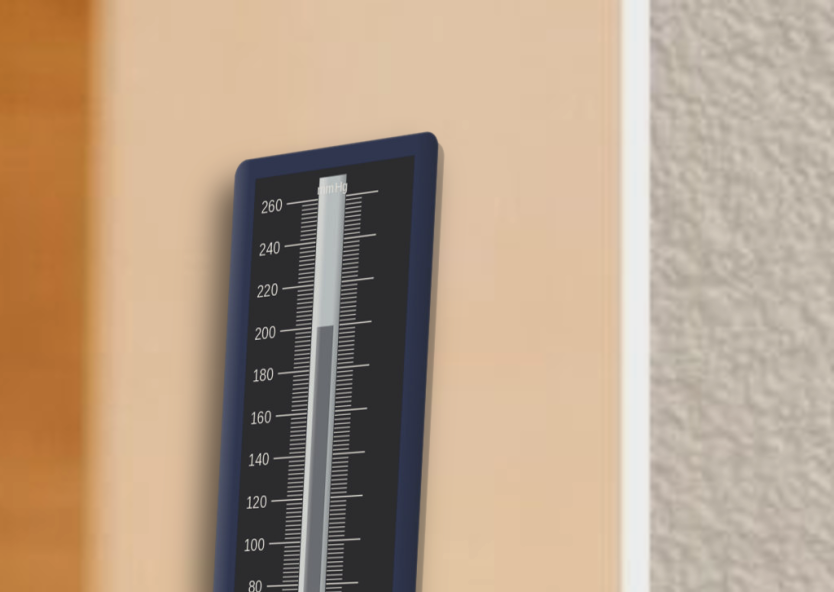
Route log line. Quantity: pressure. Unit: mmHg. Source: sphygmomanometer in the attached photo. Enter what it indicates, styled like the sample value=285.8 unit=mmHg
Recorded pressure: value=200 unit=mmHg
